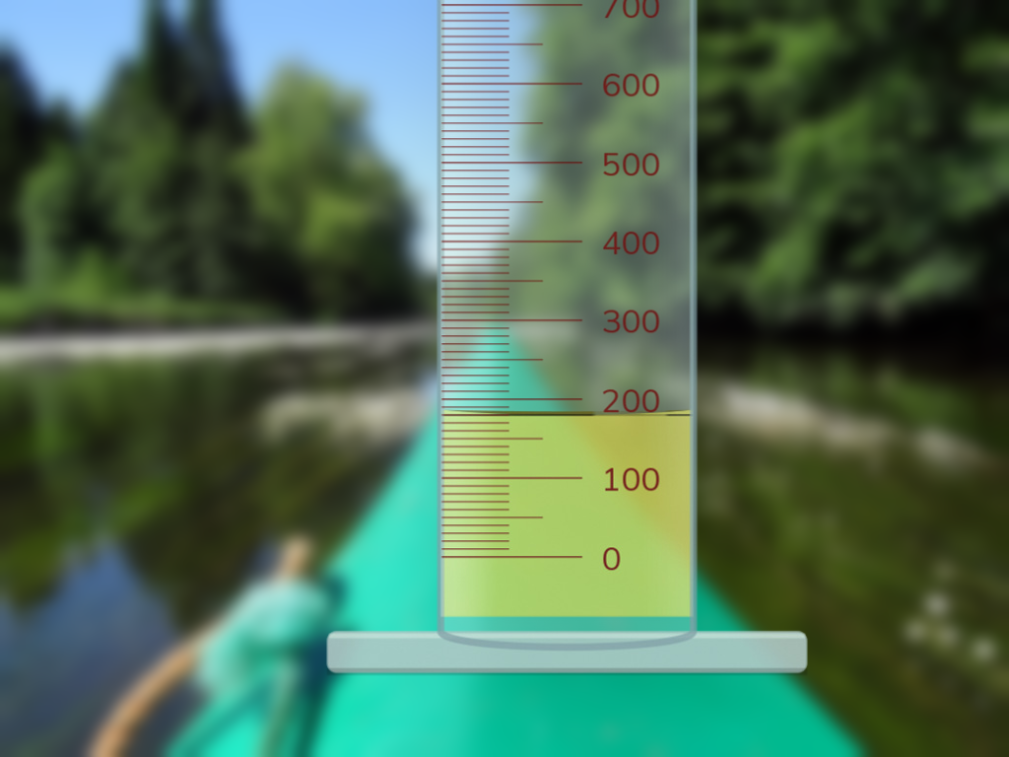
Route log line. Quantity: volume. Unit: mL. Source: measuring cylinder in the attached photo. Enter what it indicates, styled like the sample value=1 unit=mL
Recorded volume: value=180 unit=mL
